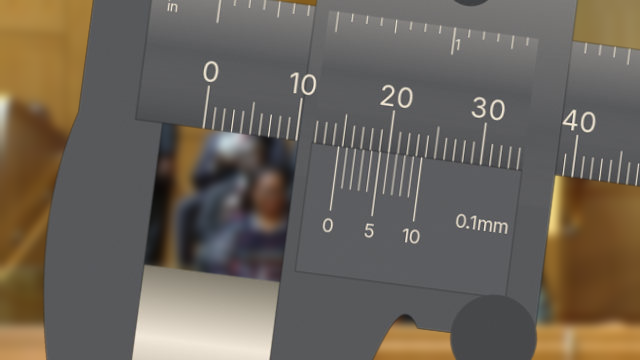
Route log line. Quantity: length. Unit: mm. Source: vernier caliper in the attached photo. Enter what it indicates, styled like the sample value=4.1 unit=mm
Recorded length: value=14.6 unit=mm
